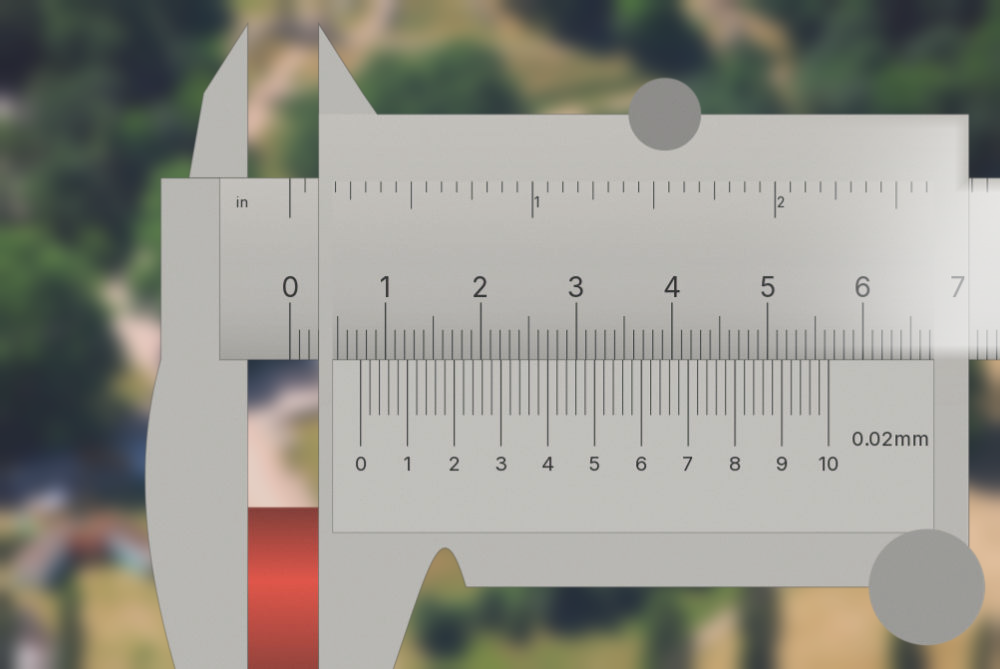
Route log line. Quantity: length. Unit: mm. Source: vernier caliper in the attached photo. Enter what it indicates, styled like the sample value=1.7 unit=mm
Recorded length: value=7.4 unit=mm
